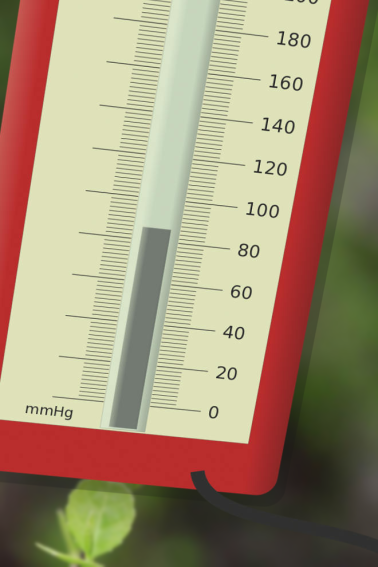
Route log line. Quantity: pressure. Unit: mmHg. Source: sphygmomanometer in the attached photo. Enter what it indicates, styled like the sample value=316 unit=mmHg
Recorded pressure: value=86 unit=mmHg
